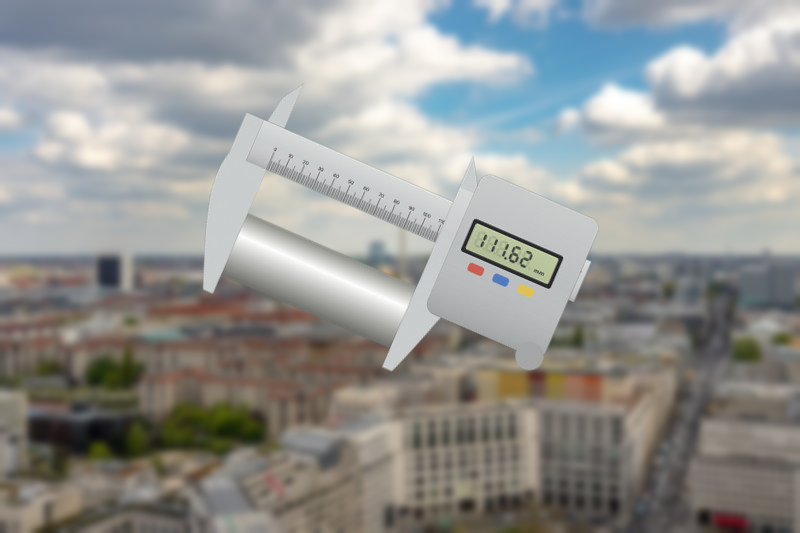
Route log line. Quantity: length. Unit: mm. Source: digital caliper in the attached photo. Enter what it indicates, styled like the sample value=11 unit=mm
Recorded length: value=111.62 unit=mm
